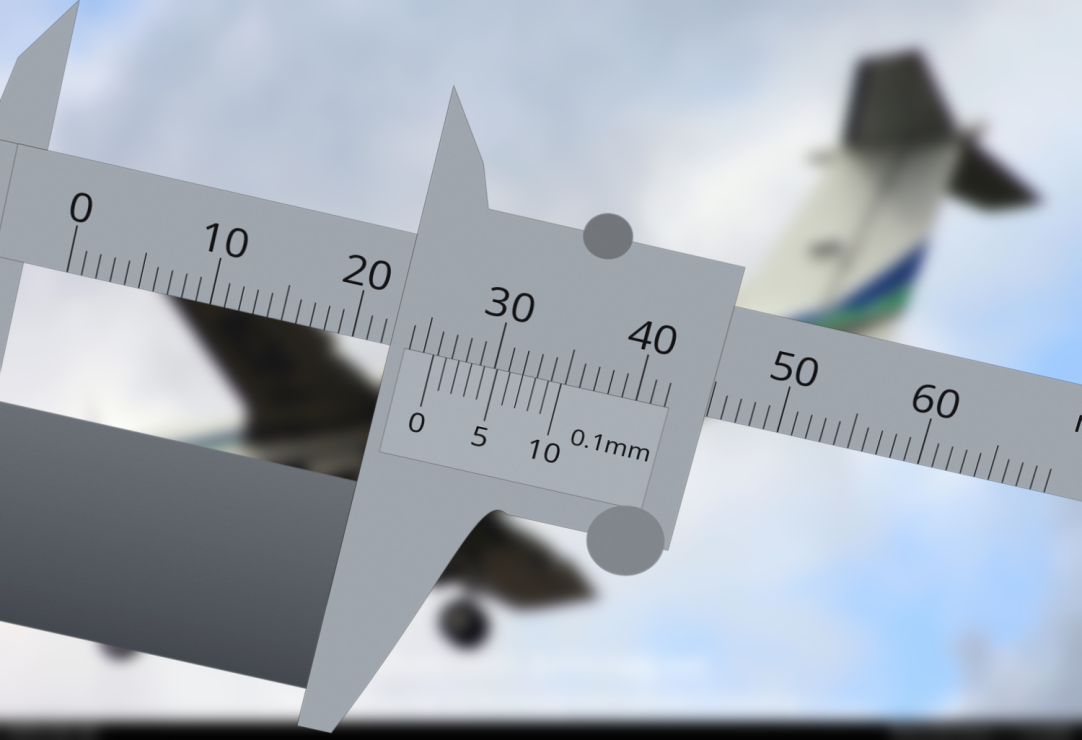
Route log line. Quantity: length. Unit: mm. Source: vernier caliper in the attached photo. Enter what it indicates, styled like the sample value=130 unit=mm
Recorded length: value=25.7 unit=mm
